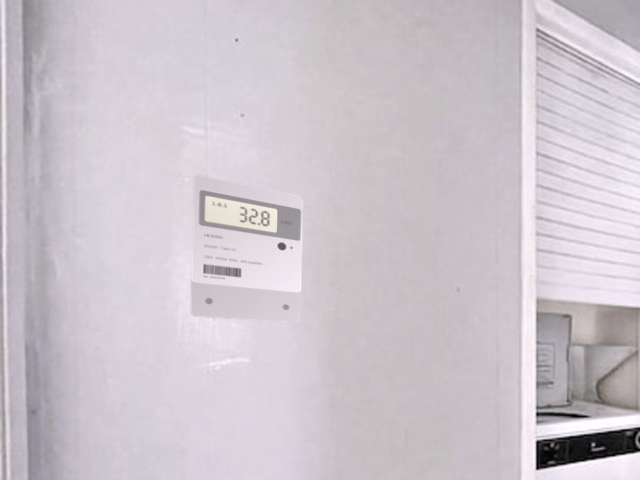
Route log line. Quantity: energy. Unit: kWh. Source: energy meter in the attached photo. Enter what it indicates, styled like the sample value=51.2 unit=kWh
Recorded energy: value=32.8 unit=kWh
